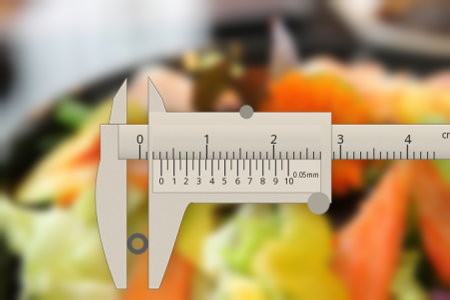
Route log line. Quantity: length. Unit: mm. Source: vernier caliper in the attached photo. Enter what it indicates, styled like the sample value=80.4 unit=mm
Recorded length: value=3.2 unit=mm
